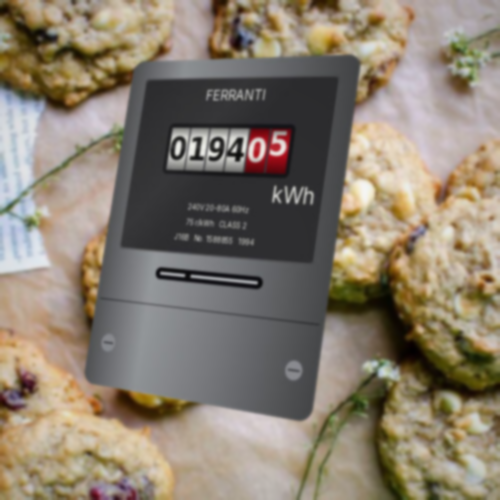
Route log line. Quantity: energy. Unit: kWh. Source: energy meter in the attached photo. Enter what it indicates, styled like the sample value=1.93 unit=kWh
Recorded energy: value=194.05 unit=kWh
